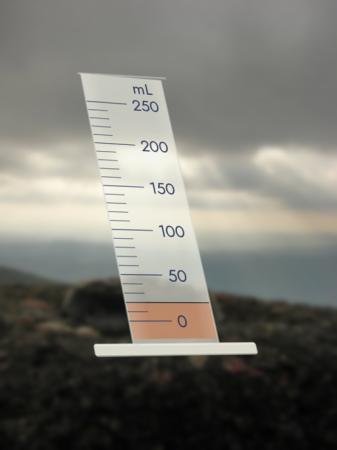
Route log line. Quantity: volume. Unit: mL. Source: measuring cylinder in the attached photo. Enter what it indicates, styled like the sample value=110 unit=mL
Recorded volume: value=20 unit=mL
